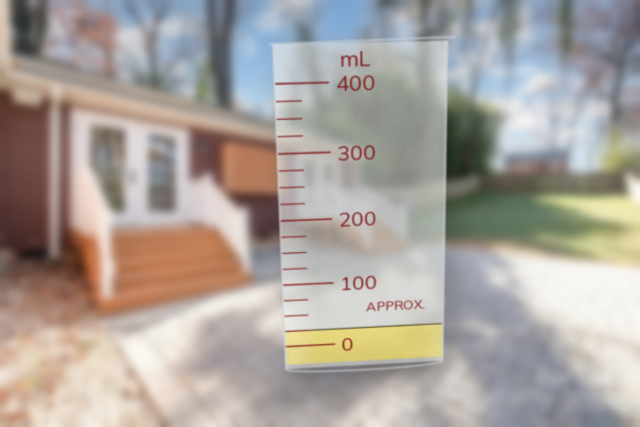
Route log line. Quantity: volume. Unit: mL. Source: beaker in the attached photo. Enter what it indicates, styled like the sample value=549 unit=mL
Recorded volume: value=25 unit=mL
